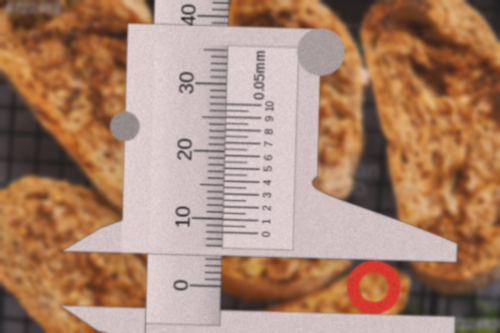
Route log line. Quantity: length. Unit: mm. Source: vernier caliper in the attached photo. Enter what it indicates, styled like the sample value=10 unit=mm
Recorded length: value=8.0 unit=mm
